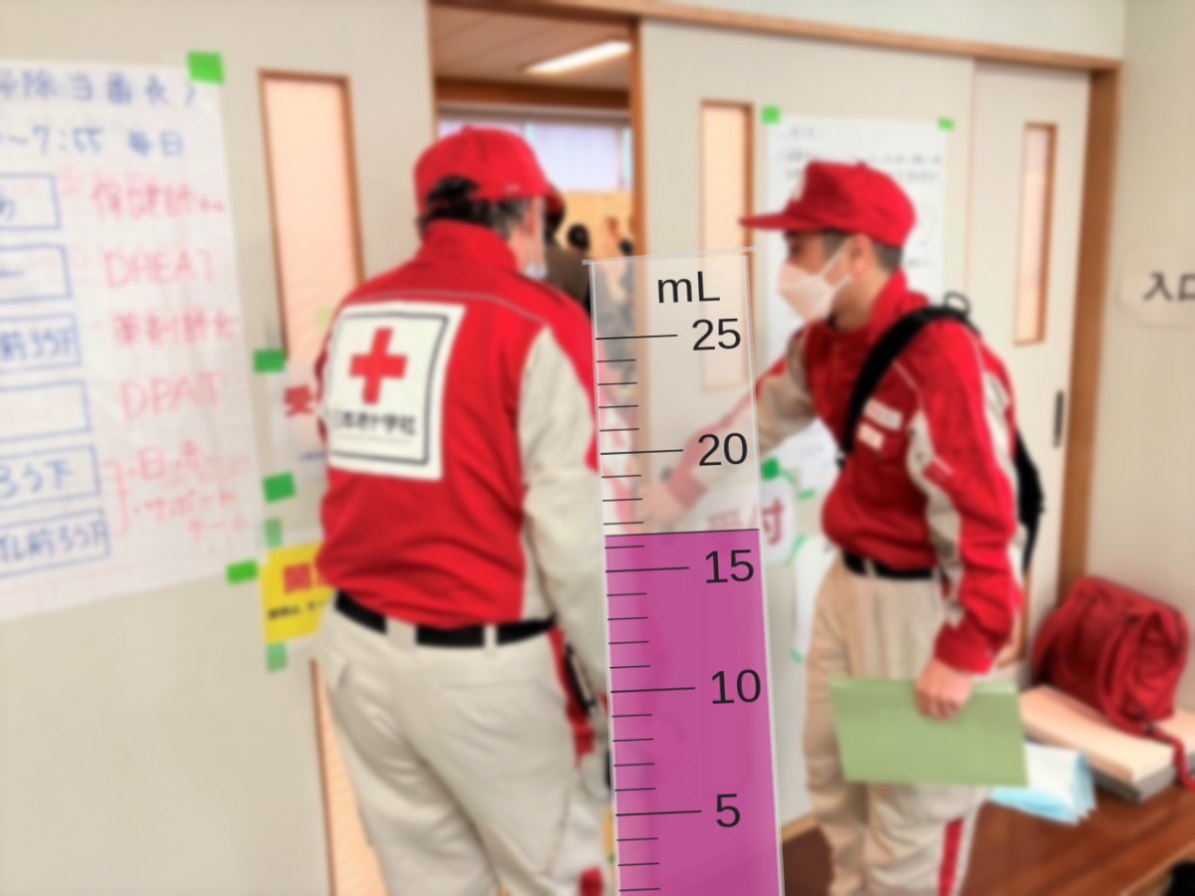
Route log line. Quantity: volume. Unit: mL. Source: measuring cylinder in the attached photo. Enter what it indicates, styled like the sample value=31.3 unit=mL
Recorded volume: value=16.5 unit=mL
